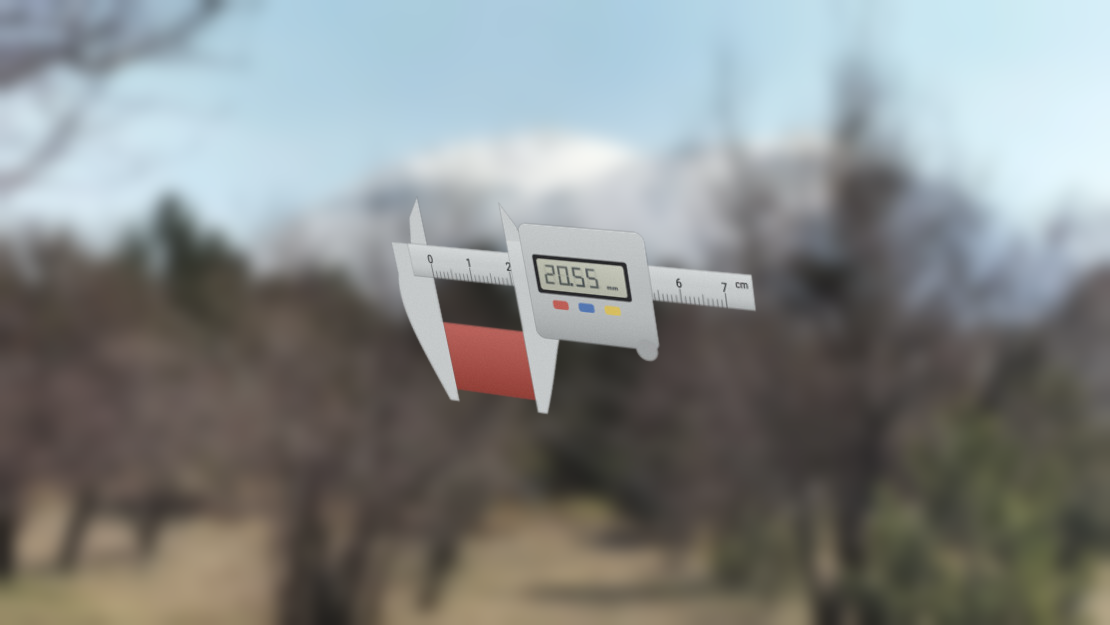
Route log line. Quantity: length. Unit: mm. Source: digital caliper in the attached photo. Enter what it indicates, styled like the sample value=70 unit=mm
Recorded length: value=20.55 unit=mm
